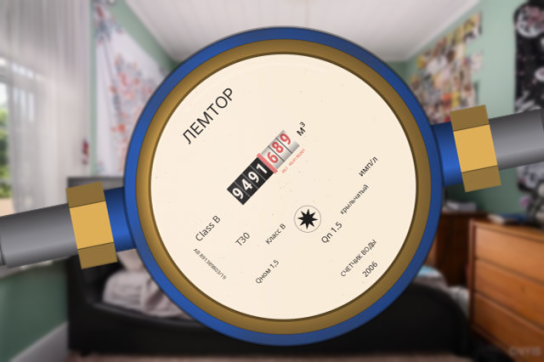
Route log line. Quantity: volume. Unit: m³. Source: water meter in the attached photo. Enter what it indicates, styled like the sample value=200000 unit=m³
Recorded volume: value=9491.689 unit=m³
